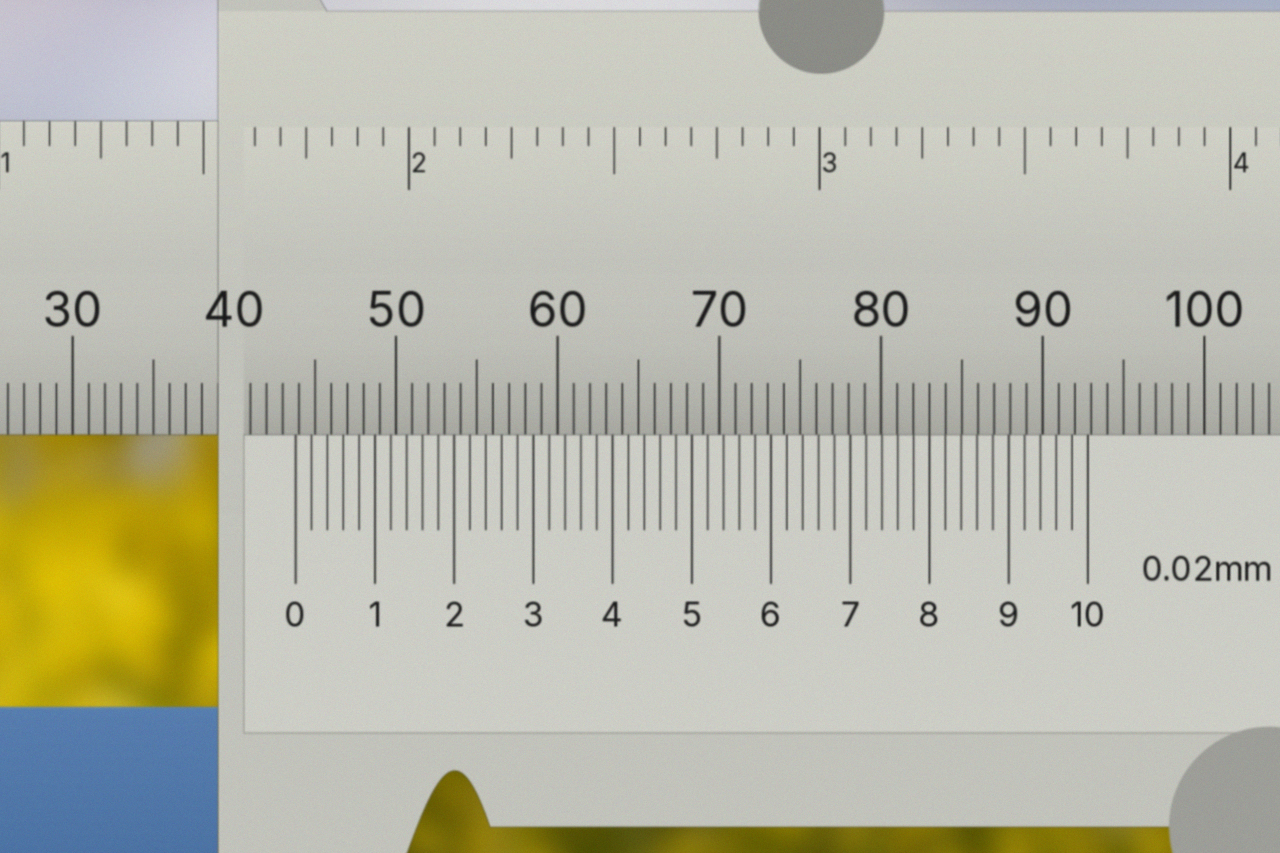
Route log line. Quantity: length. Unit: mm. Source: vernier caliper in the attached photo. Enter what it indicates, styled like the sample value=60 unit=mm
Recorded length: value=43.8 unit=mm
